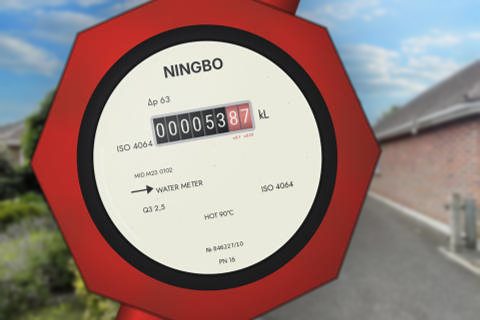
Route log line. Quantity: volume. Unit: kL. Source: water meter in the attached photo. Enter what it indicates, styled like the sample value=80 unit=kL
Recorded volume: value=53.87 unit=kL
